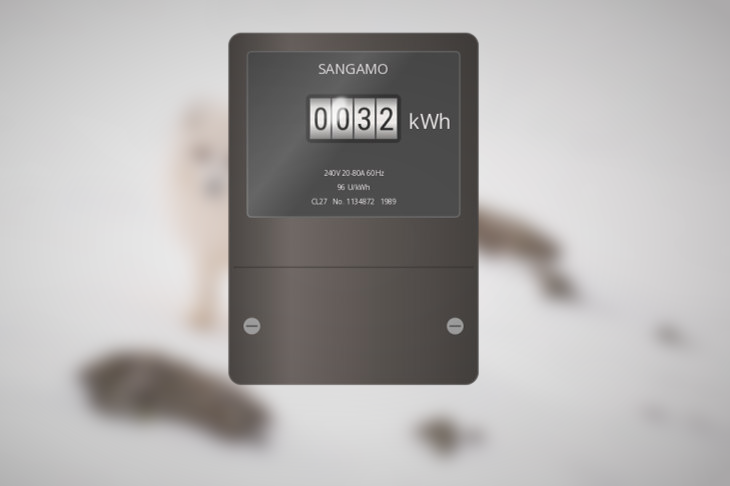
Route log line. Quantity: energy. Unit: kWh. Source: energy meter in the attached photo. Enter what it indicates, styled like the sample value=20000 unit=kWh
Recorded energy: value=32 unit=kWh
